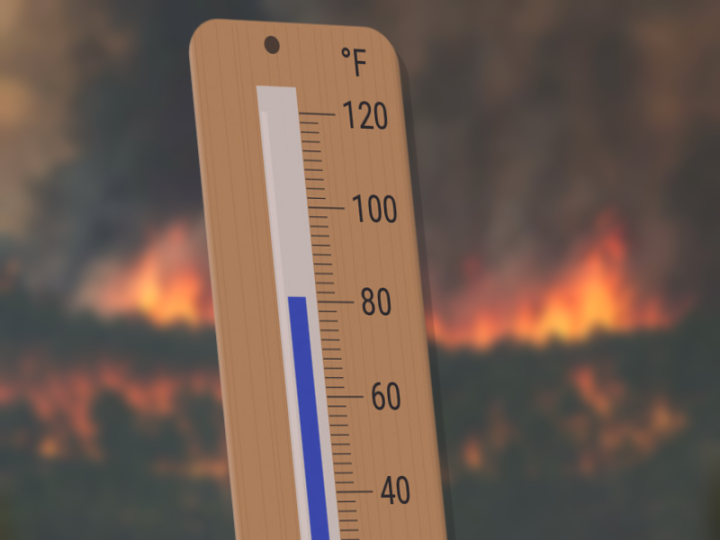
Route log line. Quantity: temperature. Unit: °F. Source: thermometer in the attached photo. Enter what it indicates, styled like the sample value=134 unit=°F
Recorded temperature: value=81 unit=°F
